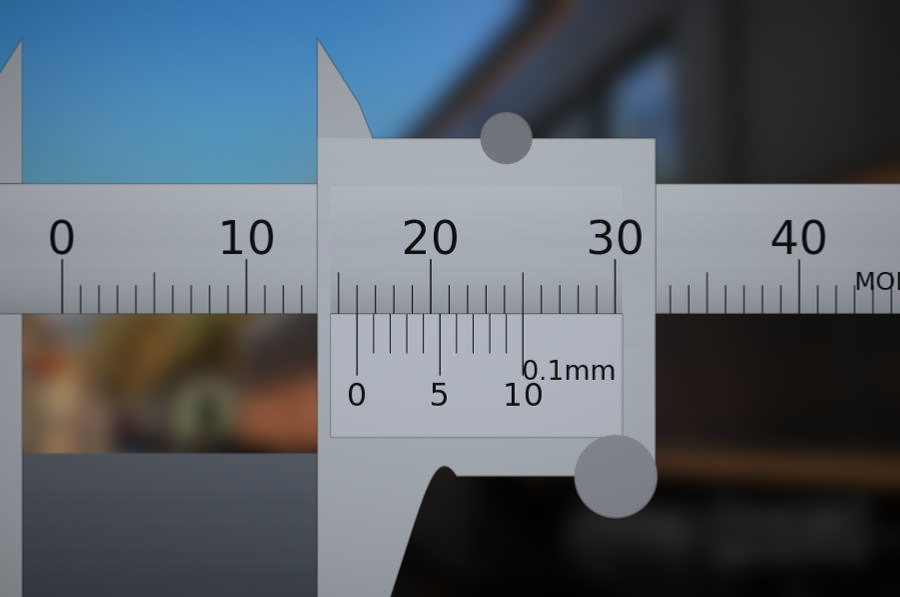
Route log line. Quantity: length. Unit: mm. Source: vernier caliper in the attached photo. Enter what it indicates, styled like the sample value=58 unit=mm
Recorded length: value=16.0 unit=mm
